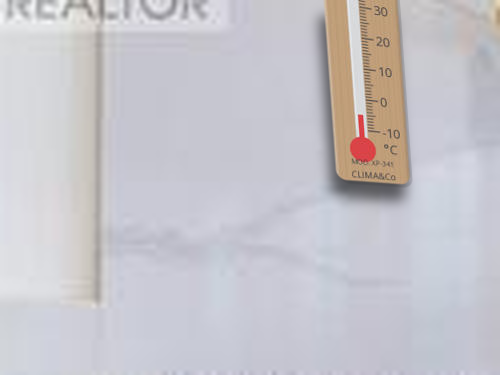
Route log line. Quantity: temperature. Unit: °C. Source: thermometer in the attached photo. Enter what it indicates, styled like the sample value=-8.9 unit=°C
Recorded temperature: value=-5 unit=°C
